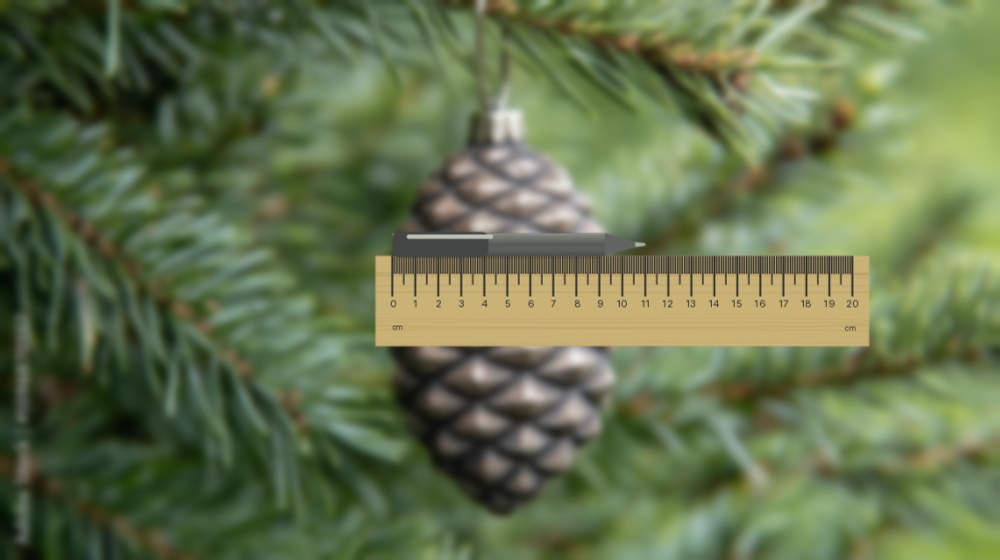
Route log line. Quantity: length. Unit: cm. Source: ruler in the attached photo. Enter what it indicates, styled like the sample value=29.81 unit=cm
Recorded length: value=11 unit=cm
